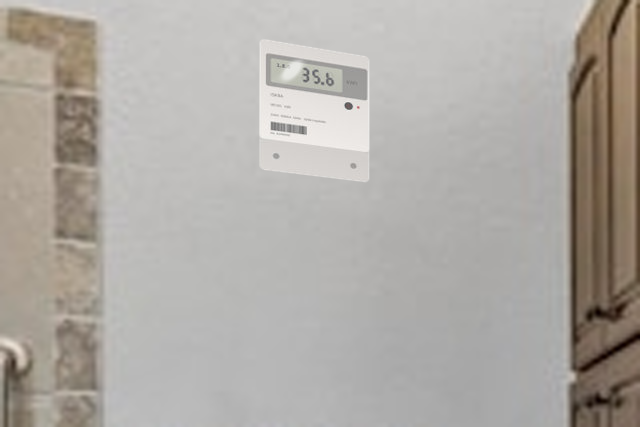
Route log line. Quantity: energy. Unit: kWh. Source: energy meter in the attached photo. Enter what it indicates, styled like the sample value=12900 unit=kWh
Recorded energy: value=35.6 unit=kWh
